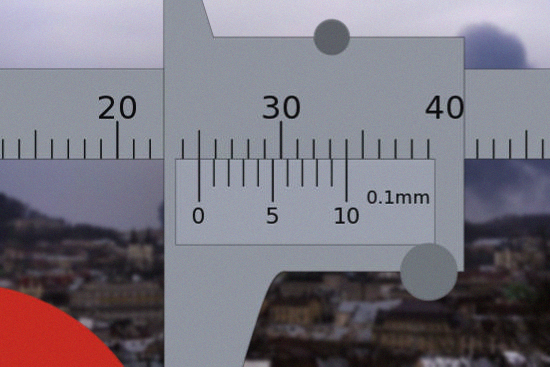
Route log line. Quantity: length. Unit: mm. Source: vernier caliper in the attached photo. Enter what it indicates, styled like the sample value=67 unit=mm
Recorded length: value=25.0 unit=mm
